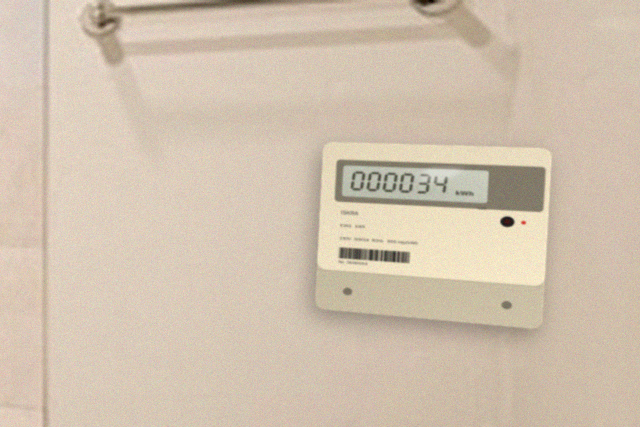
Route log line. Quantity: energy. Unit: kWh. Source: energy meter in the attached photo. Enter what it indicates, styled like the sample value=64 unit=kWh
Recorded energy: value=34 unit=kWh
